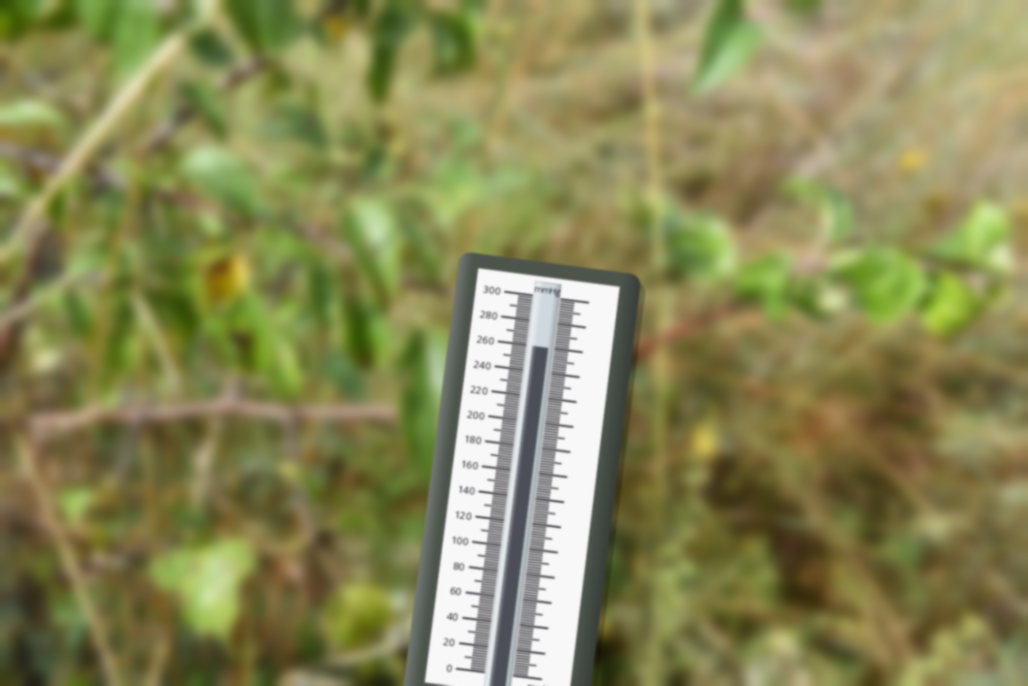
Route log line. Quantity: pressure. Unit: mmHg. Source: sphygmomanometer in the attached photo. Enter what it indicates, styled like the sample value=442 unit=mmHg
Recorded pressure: value=260 unit=mmHg
